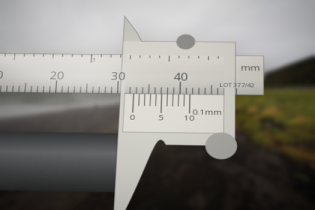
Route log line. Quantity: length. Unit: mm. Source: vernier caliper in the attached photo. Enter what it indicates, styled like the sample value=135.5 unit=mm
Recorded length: value=32.6 unit=mm
